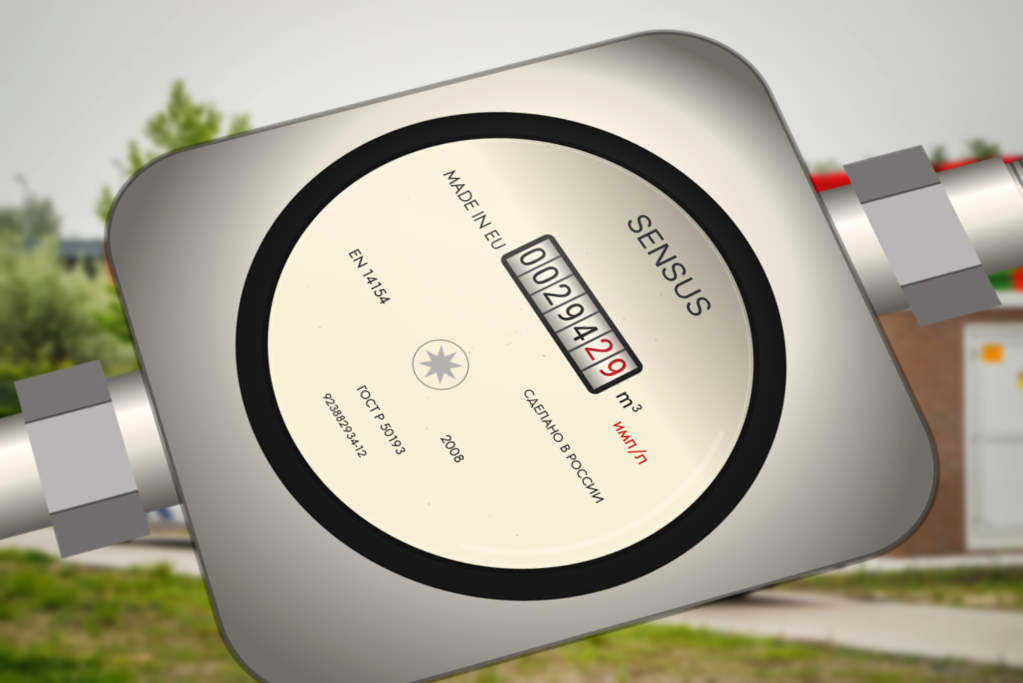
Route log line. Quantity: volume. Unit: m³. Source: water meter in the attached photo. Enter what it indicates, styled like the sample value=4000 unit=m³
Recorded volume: value=294.29 unit=m³
